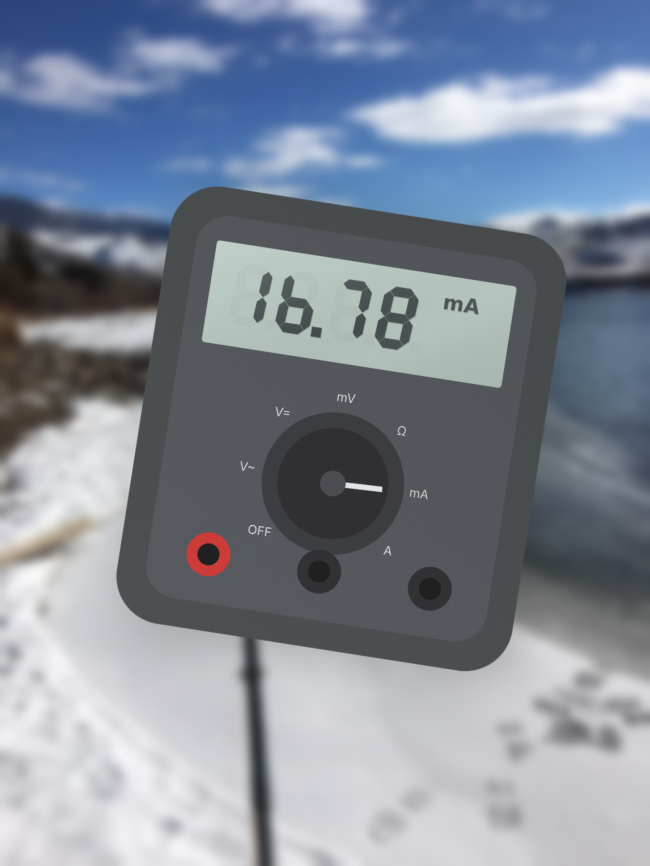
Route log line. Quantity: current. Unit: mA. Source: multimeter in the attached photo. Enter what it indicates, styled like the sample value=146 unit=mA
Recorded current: value=16.78 unit=mA
